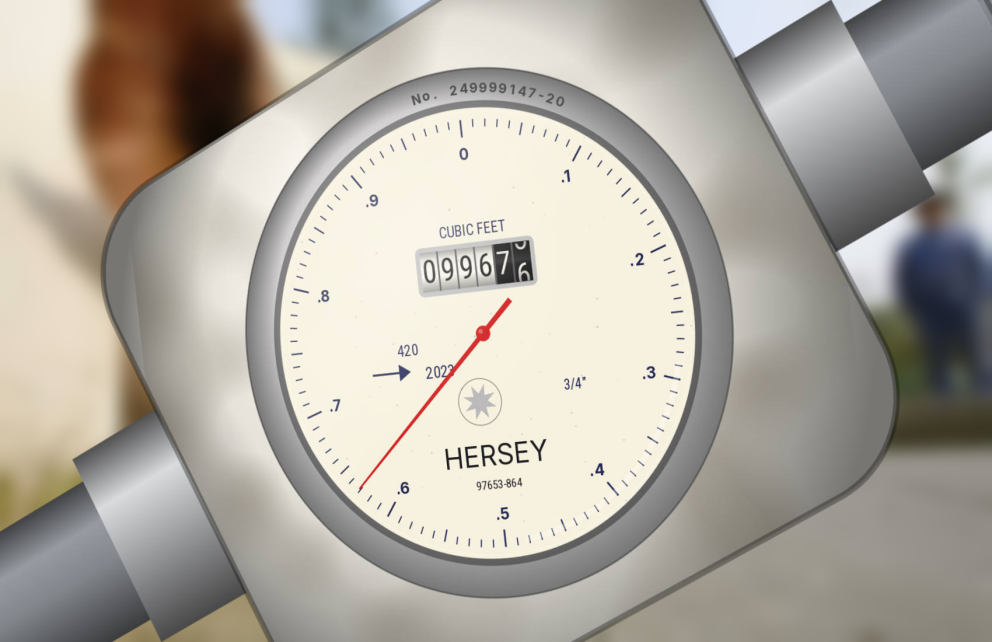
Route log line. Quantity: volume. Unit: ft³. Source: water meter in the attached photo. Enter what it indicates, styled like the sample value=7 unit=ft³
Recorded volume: value=99675.63 unit=ft³
